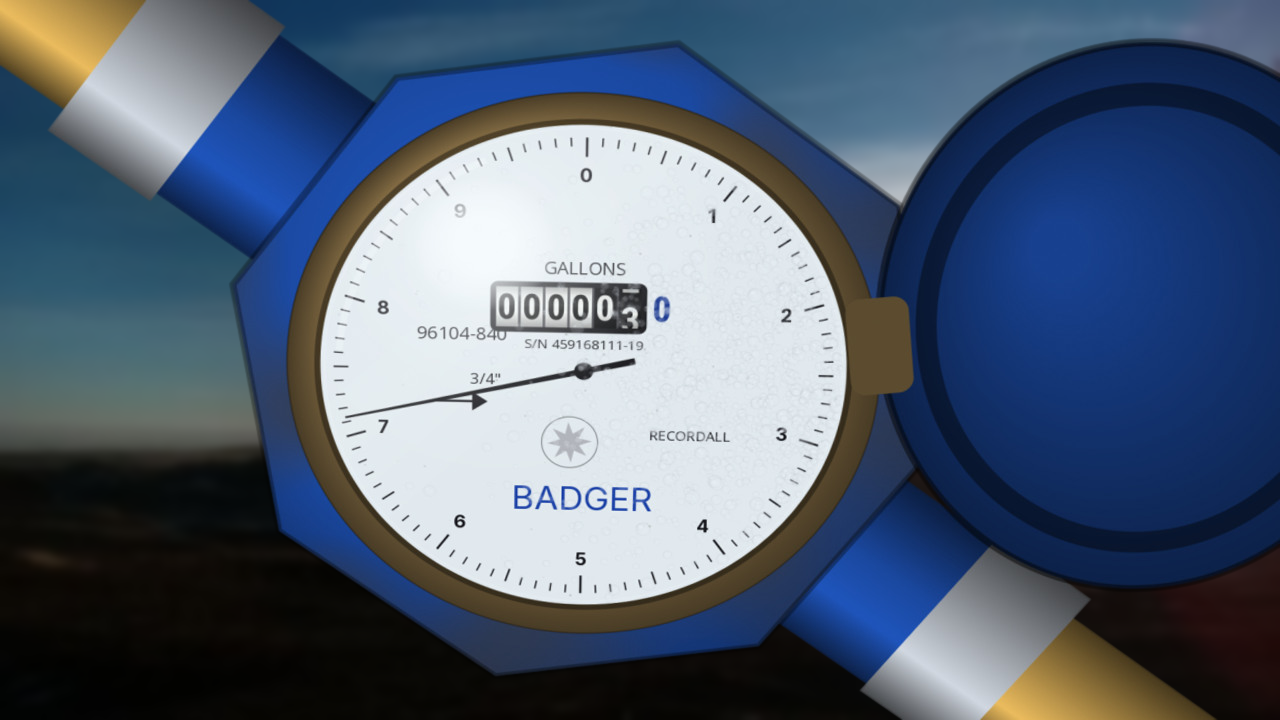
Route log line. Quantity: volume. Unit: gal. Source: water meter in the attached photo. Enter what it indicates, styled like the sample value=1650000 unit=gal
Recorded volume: value=27.1 unit=gal
